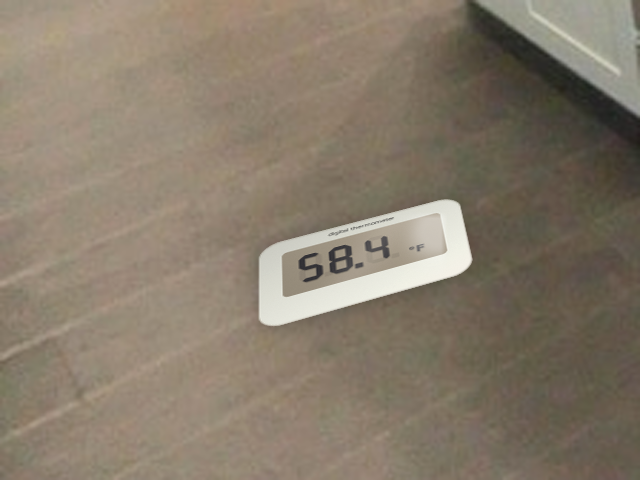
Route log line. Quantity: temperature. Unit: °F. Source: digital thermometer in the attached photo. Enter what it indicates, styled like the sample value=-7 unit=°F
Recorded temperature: value=58.4 unit=°F
